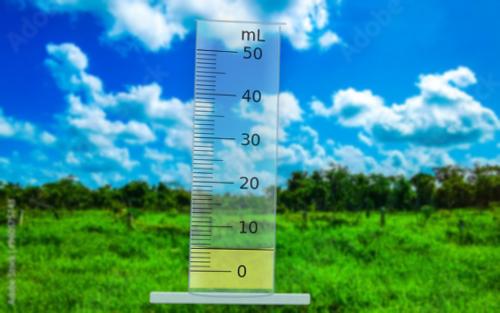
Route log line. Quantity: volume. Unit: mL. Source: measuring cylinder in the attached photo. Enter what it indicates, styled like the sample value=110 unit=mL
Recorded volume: value=5 unit=mL
